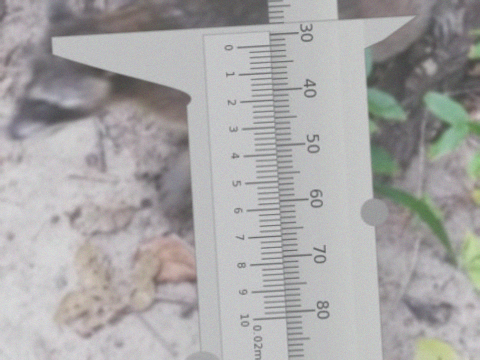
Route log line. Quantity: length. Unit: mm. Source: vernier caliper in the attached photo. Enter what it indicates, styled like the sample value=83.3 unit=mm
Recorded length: value=32.0 unit=mm
